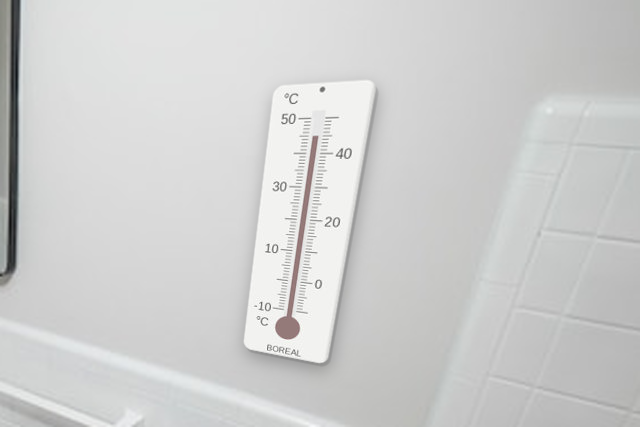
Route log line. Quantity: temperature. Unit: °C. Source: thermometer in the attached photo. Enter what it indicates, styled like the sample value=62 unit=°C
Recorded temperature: value=45 unit=°C
